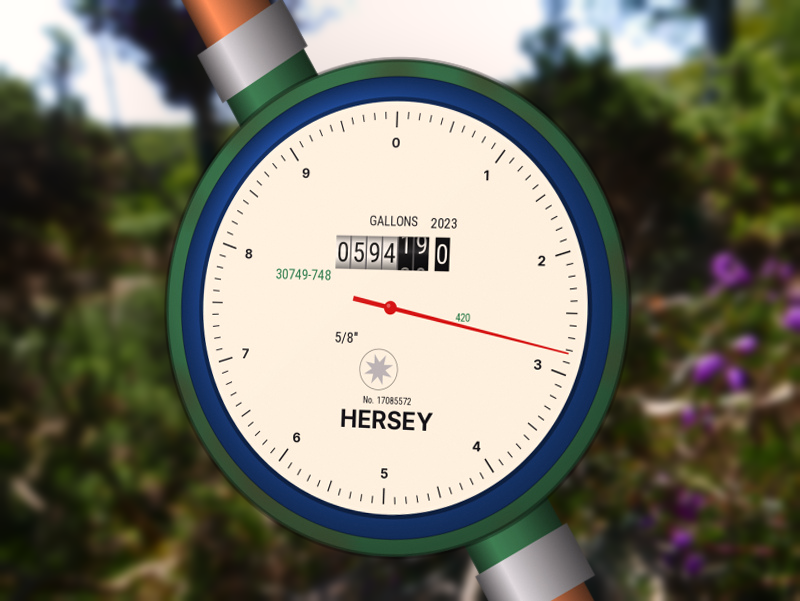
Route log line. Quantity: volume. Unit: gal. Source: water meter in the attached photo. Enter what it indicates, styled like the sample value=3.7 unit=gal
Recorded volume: value=594192.8 unit=gal
